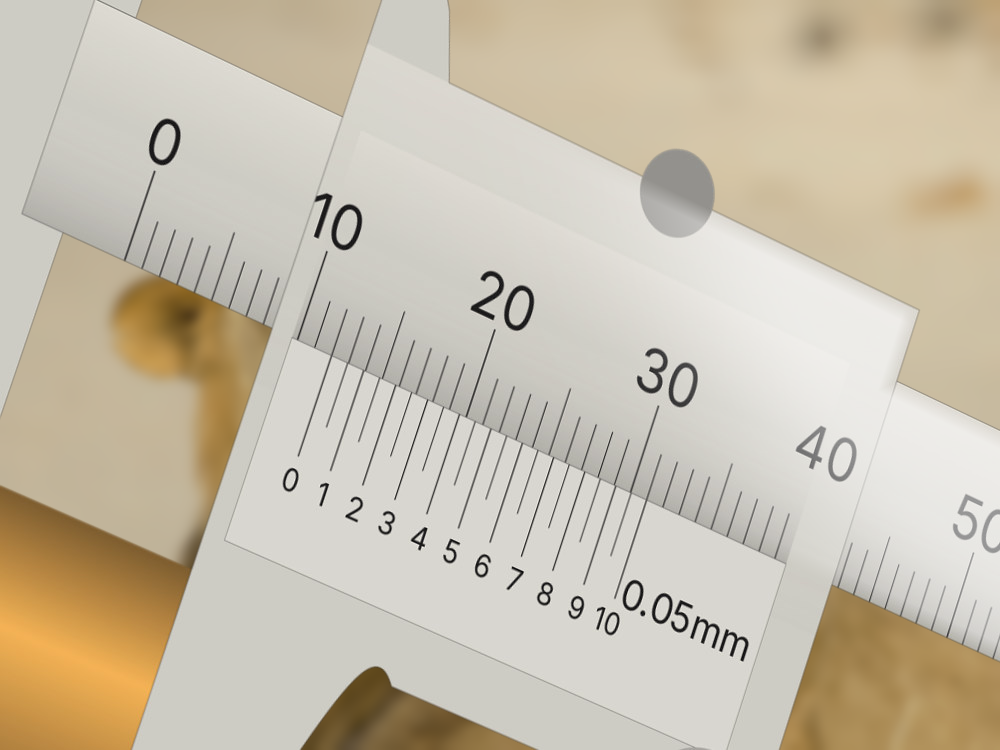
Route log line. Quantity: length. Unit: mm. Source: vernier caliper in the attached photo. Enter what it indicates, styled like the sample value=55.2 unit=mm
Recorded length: value=12.0 unit=mm
